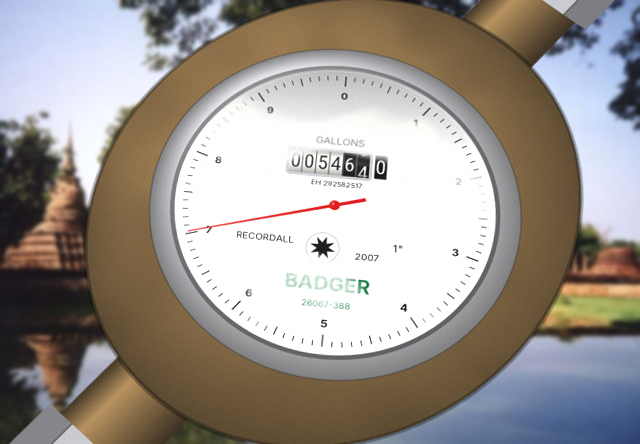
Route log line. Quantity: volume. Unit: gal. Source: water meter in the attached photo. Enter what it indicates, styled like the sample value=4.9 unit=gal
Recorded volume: value=54637.0 unit=gal
